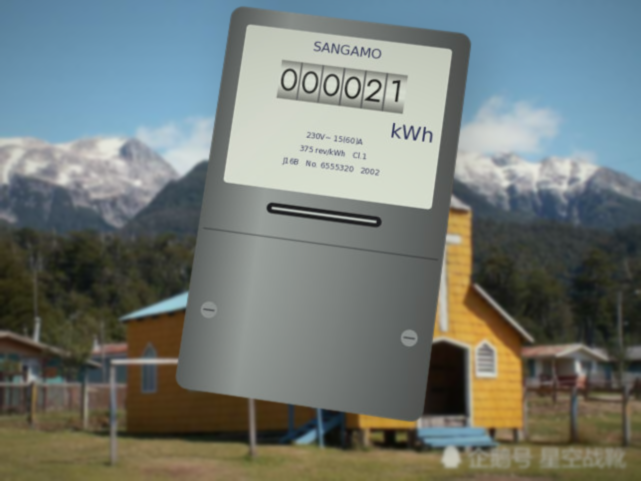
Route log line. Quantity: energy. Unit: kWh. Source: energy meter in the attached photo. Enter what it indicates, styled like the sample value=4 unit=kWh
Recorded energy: value=21 unit=kWh
